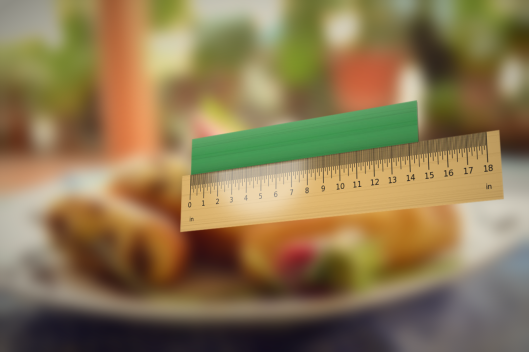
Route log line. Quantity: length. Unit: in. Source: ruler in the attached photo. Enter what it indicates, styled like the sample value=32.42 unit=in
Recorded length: value=14.5 unit=in
